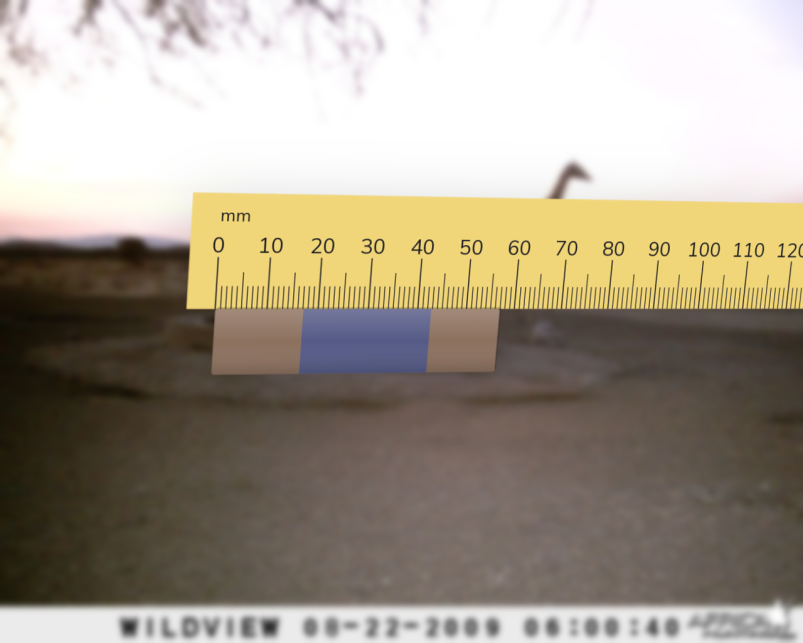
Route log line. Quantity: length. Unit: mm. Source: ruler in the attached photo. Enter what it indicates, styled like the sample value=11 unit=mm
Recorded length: value=57 unit=mm
